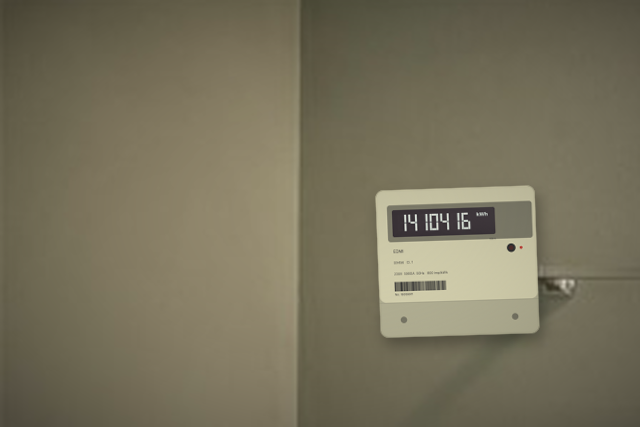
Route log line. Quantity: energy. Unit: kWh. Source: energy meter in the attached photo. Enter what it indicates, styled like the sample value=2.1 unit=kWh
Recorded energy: value=1410416 unit=kWh
